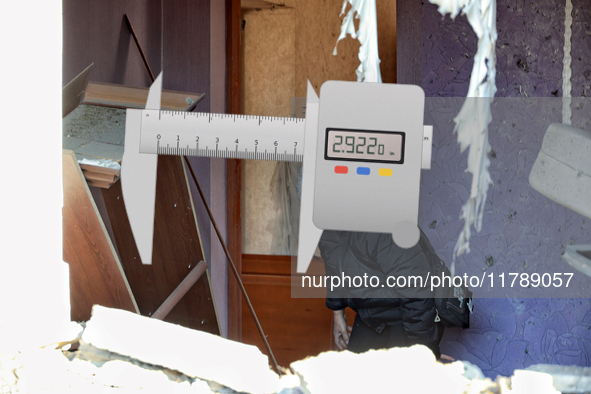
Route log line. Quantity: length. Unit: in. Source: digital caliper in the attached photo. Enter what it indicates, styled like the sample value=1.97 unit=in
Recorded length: value=2.9220 unit=in
